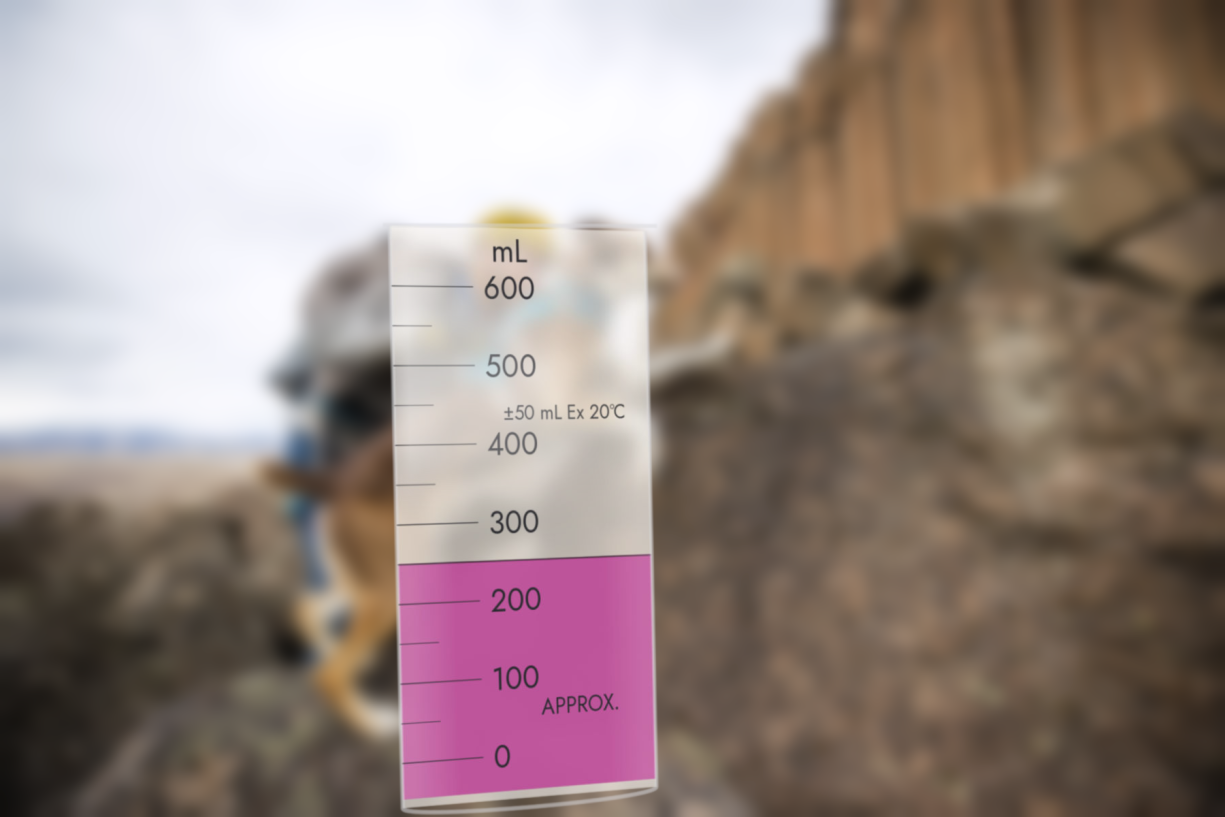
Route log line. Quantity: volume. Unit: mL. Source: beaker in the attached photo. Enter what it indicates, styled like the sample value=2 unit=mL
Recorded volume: value=250 unit=mL
